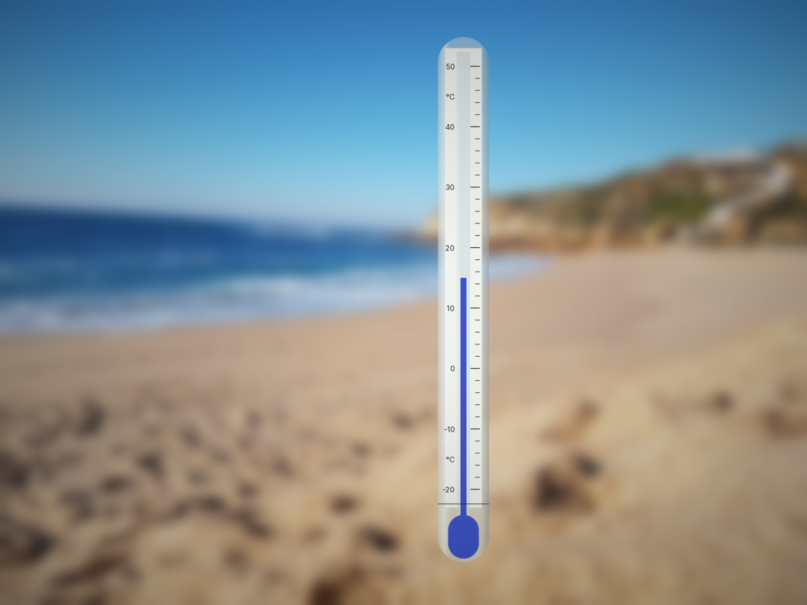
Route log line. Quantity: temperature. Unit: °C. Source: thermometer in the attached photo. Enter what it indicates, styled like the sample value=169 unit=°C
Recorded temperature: value=15 unit=°C
